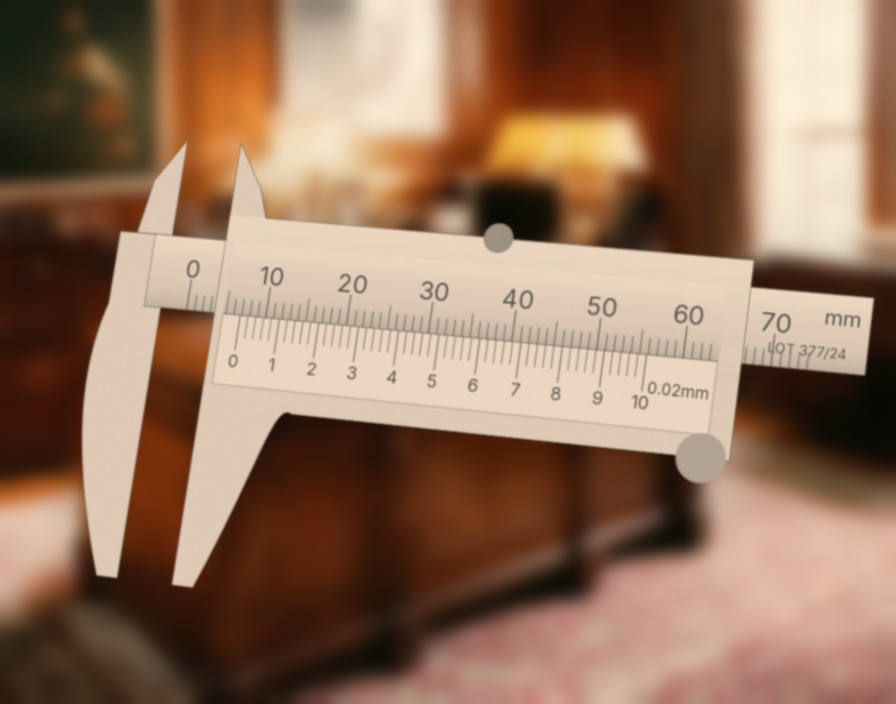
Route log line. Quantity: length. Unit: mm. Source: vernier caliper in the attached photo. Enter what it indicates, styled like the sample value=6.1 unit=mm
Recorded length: value=6.8 unit=mm
